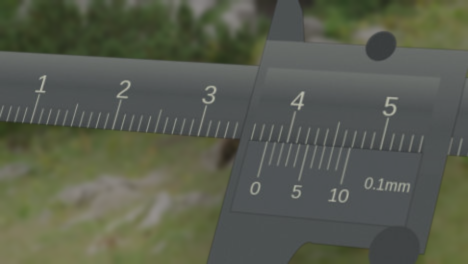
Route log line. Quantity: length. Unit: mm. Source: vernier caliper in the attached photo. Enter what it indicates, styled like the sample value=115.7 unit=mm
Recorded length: value=37.8 unit=mm
